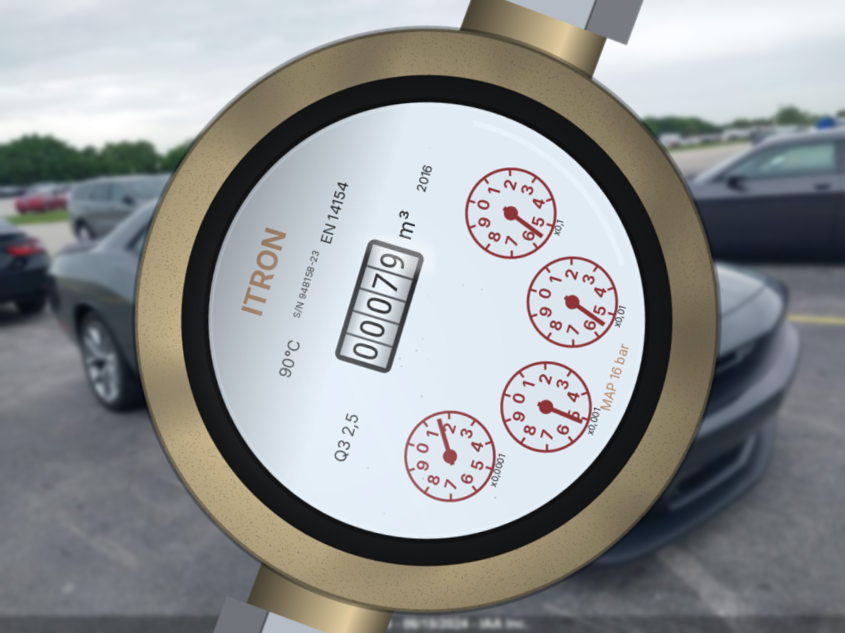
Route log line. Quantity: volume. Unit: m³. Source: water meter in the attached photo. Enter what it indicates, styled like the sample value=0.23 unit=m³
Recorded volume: value=79.5551 unit=m³
